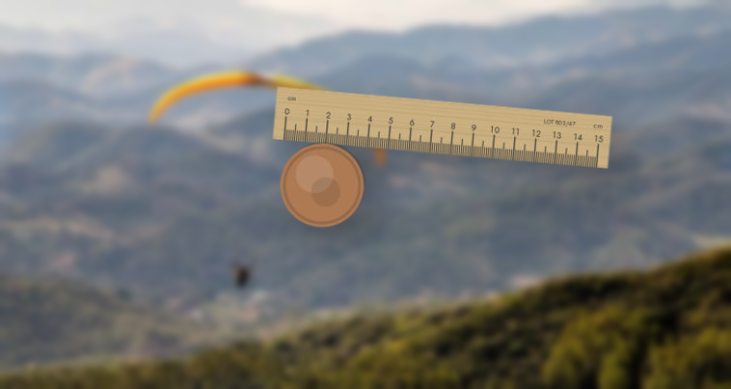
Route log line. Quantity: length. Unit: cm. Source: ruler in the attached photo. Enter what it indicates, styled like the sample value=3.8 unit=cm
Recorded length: value=4 unit=cm
